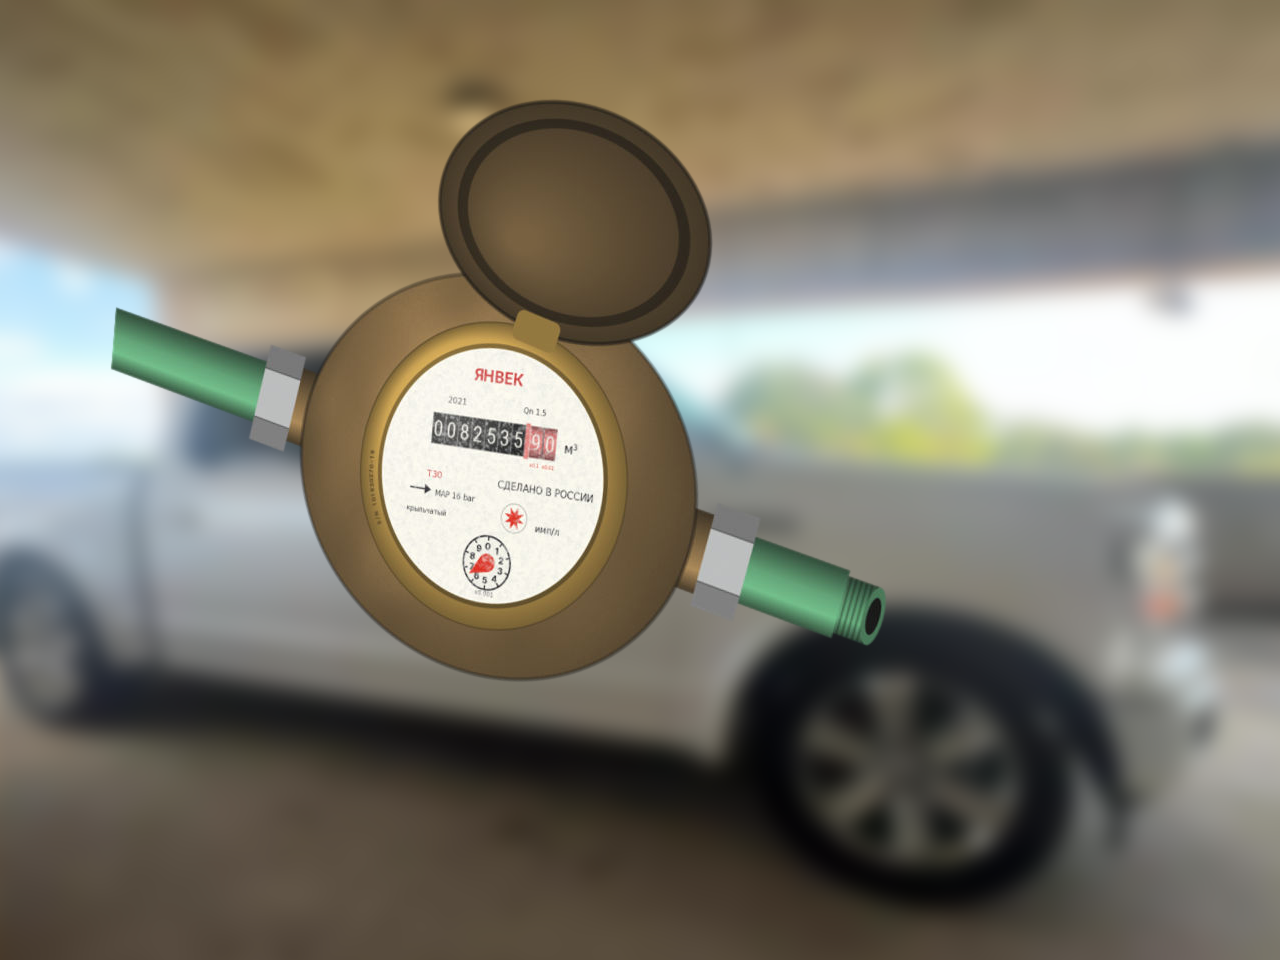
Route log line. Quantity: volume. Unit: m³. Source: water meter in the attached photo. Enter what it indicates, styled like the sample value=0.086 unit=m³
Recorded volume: value=82535.906 unit=m³
